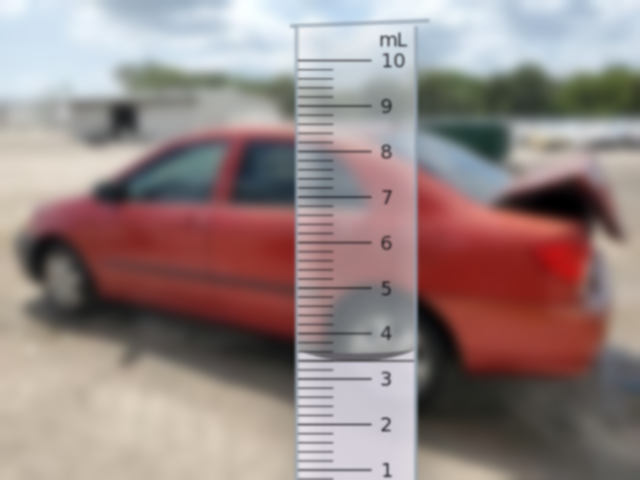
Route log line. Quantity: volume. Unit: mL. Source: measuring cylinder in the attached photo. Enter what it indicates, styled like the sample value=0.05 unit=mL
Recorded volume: value=3.4 unit=mL
